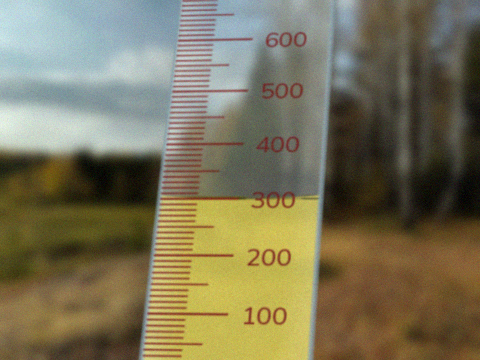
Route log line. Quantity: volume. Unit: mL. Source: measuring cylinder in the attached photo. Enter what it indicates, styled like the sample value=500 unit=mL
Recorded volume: value=300 unit=mL
